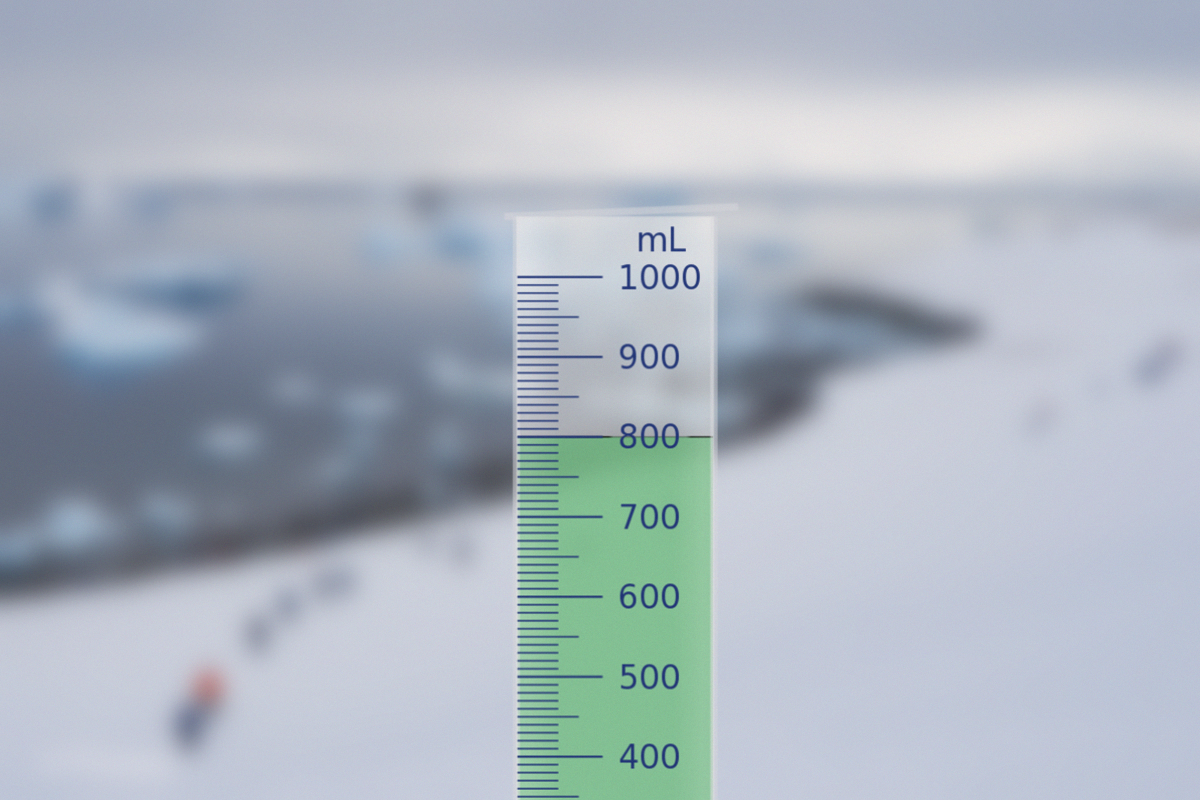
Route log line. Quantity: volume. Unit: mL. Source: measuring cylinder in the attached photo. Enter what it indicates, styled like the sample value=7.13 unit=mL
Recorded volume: value=800 unit=mL
